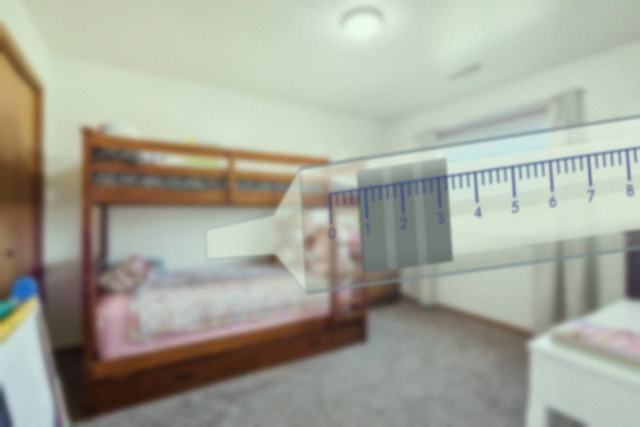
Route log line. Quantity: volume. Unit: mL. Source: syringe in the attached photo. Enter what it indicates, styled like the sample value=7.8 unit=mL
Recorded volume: value=0.8 unit=mL
